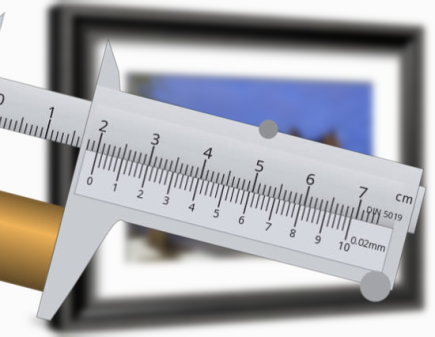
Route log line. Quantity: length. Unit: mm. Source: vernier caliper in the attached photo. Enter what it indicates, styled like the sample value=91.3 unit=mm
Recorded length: value=20.0 unit=mm
